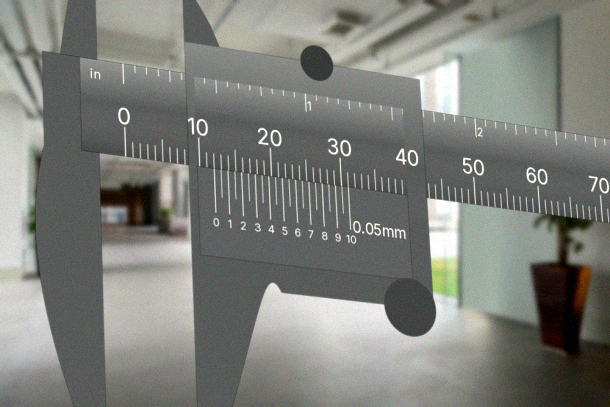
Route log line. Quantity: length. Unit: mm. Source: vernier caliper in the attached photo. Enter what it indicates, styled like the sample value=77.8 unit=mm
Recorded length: value=12.0 unit=mm
